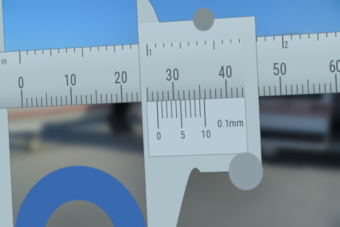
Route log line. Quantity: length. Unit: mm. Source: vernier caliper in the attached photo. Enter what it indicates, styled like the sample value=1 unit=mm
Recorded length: value=26.8 unit=mm
